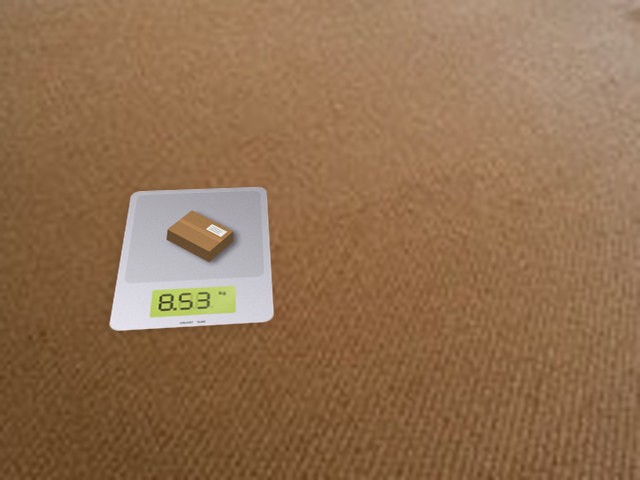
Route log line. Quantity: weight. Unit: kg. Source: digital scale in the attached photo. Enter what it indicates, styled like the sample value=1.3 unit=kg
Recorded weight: value=8.53 unit=kg
